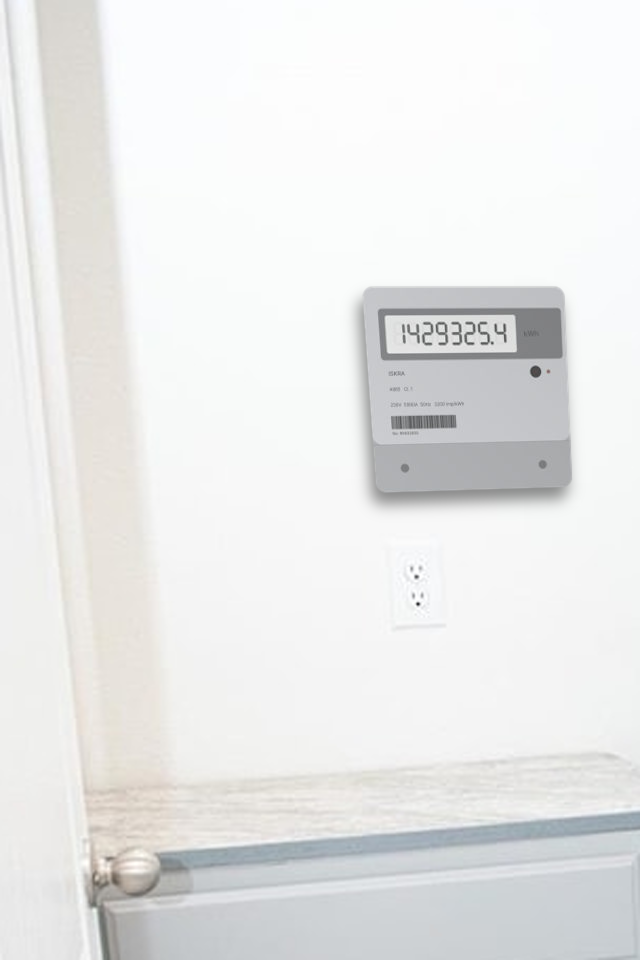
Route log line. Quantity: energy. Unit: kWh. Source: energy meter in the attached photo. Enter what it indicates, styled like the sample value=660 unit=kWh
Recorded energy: value=1429325.4 unit=kWh
